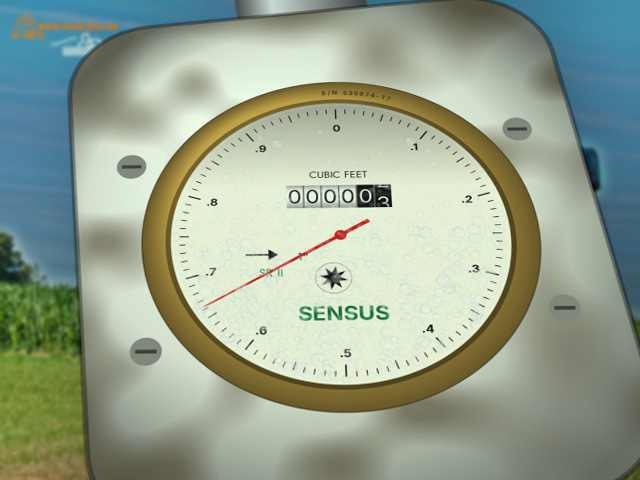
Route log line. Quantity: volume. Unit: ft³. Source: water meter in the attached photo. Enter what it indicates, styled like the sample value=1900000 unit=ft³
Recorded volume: value=2.66 unit=ft³
